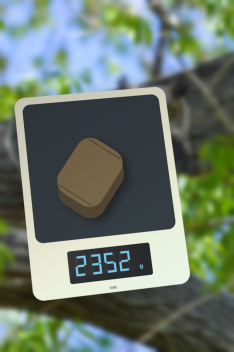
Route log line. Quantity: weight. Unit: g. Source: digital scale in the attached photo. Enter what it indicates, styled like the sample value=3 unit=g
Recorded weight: value=2352 unit=g
